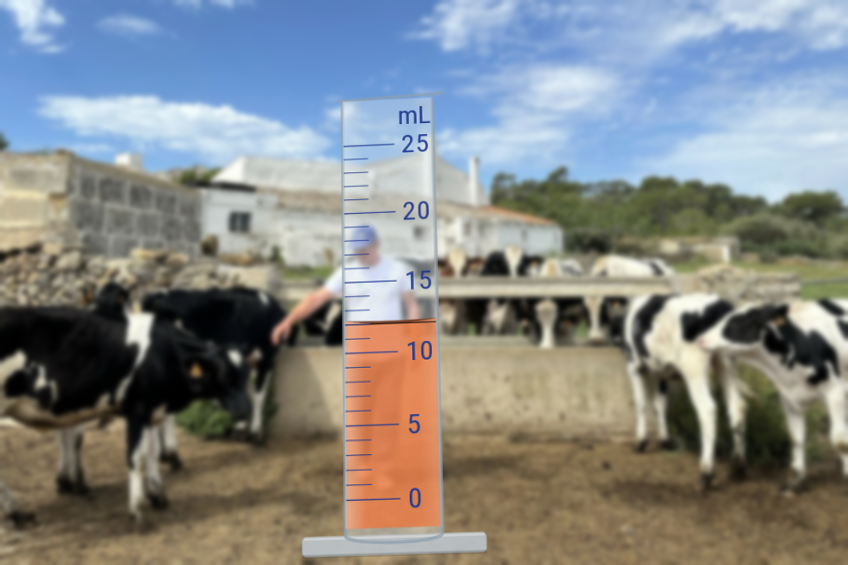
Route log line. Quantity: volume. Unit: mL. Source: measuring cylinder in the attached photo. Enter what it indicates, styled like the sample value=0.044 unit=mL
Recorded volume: value=12 unit=mL
